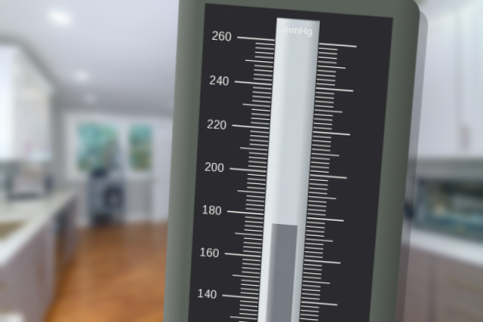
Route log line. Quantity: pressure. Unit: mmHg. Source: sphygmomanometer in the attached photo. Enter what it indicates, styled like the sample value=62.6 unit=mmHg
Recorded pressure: value=176 unit=mmHg
